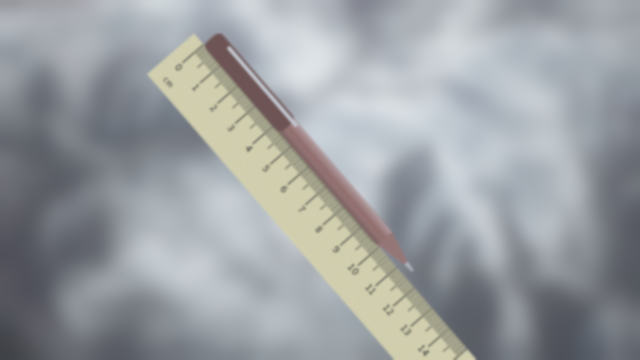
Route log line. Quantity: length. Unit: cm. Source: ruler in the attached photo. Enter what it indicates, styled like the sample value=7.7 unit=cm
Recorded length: value=11.5 unit=cm
